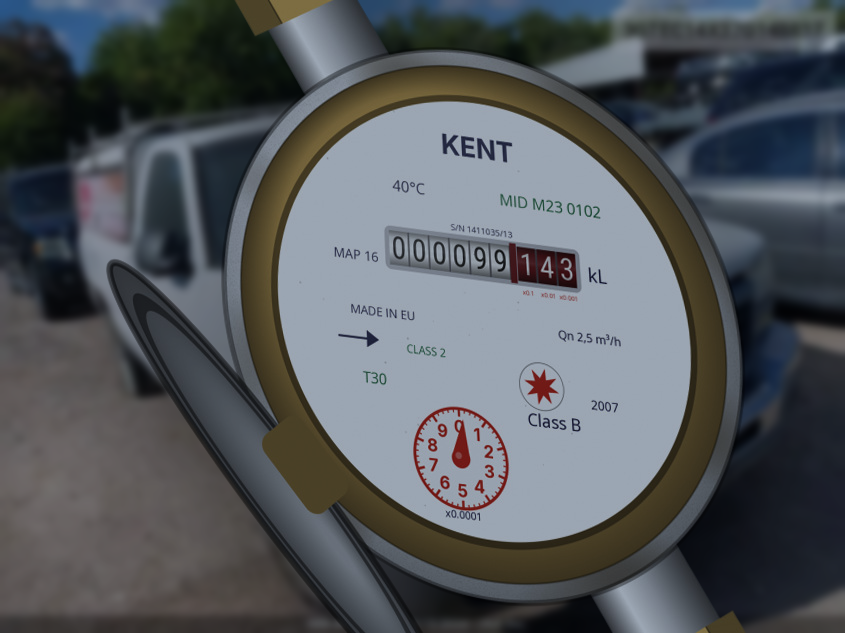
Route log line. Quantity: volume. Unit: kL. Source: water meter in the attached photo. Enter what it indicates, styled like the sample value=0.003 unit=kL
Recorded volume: value=99.1430 unit=kL
